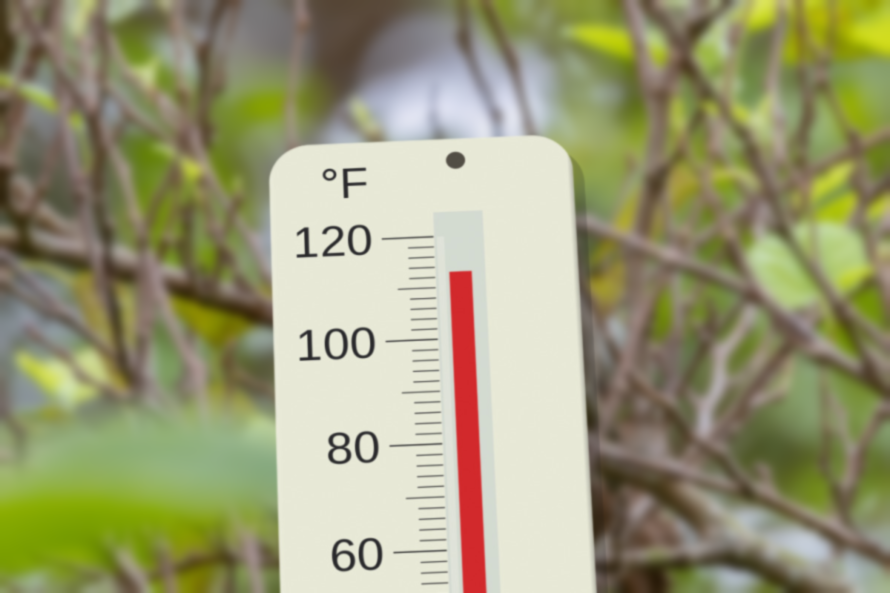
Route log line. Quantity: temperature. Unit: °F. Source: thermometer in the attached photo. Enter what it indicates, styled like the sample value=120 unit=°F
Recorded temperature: value=113 unit=°F
